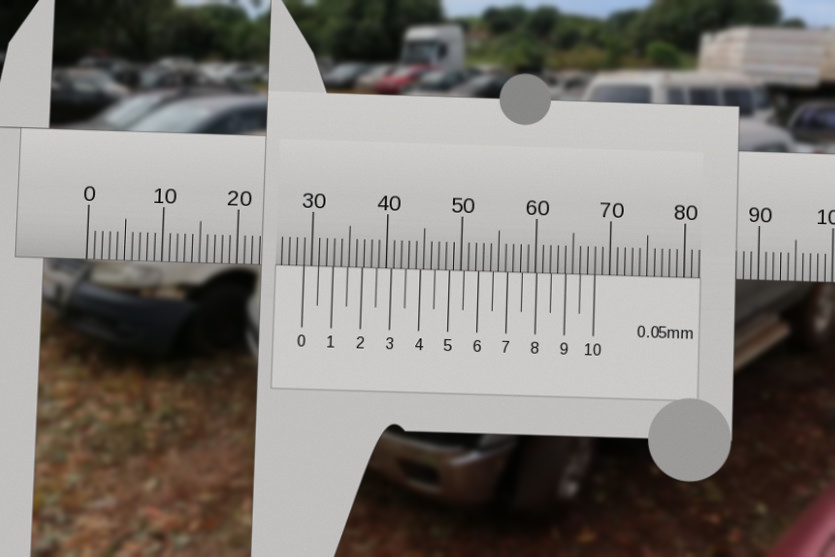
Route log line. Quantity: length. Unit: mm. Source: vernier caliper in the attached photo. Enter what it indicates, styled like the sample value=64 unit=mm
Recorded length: value=29.0 unit=mm
